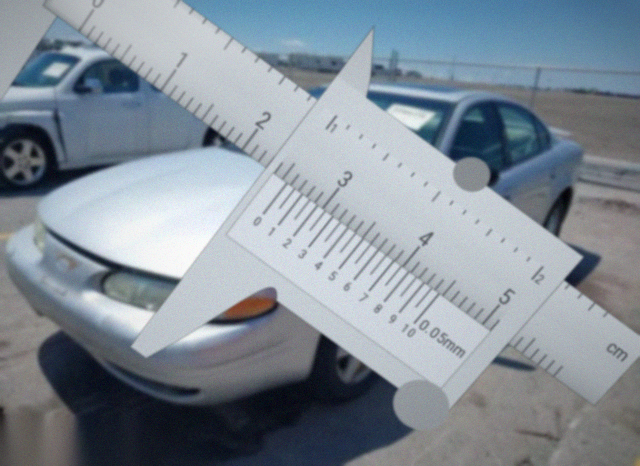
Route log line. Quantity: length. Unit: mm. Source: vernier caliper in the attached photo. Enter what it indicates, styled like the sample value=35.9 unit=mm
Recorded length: value=25.6 unit=mm
